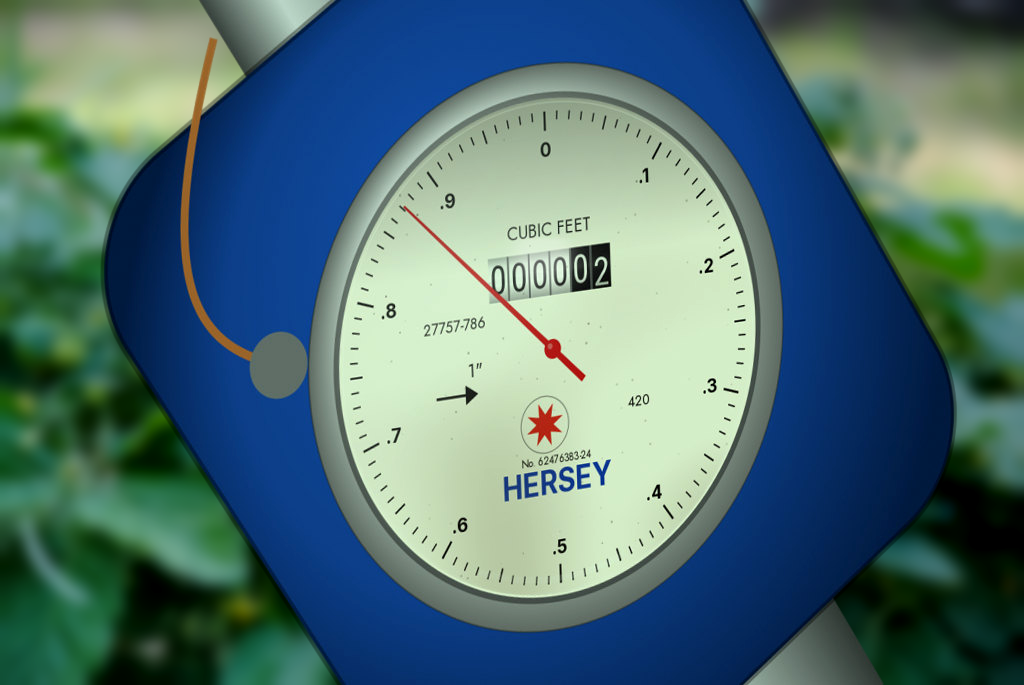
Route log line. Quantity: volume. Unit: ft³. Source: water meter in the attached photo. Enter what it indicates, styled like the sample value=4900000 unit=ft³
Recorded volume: value=1.87 unit=ft³
